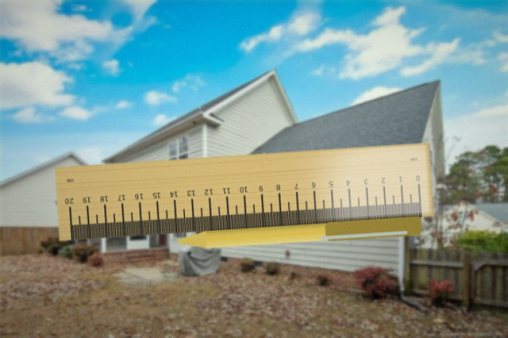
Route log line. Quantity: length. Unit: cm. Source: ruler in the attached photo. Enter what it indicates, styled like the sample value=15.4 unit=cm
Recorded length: value=14.5 unit=cm
